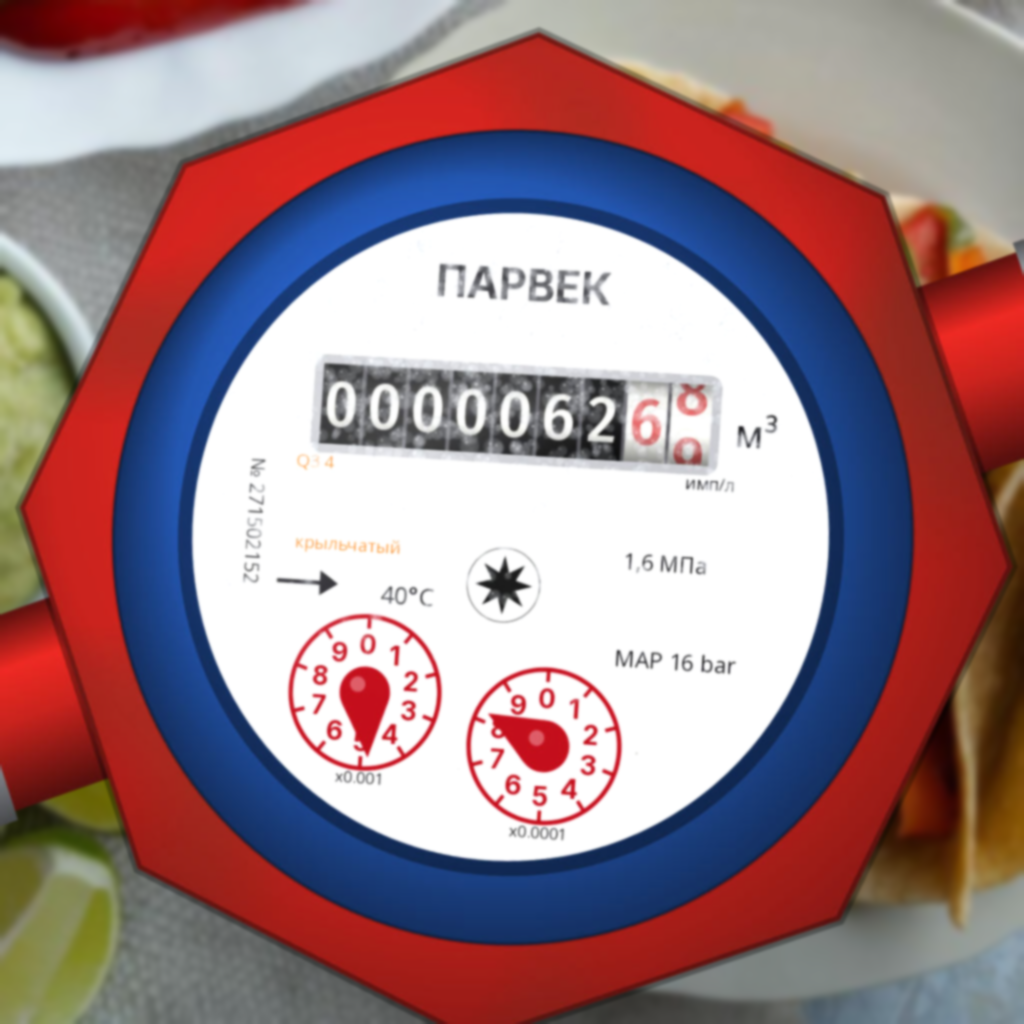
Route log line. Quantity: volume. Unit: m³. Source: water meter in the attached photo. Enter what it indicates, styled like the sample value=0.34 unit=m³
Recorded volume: value=62.6848 unit=m³
